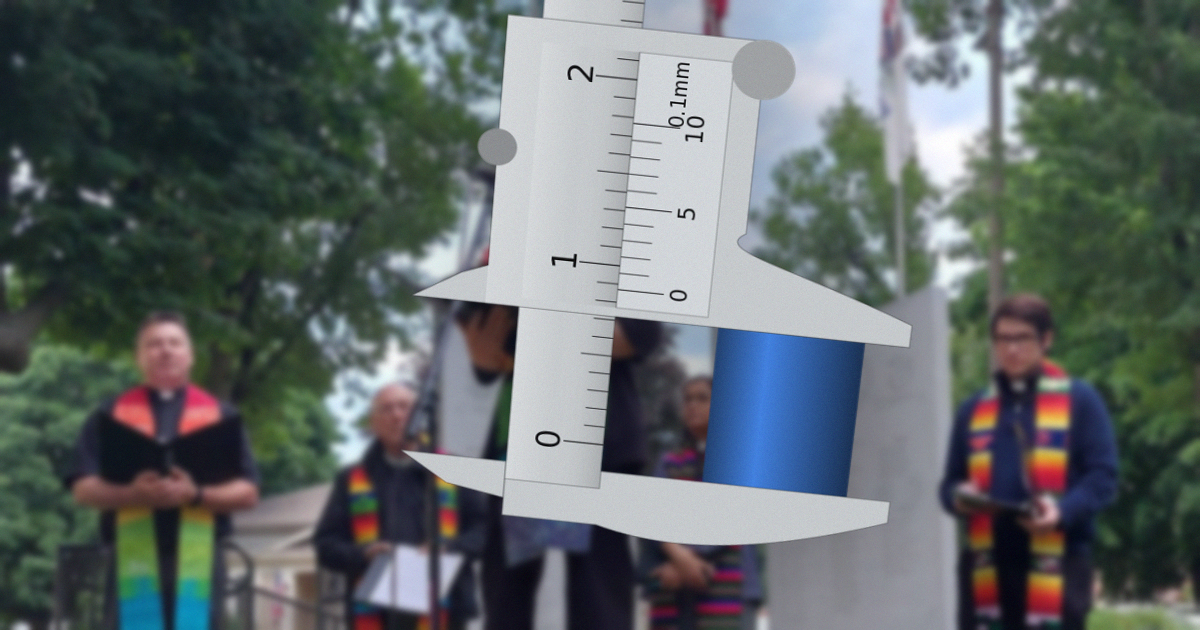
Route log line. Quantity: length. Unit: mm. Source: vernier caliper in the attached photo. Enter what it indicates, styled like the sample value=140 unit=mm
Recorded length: value=8.7 unit=mm
